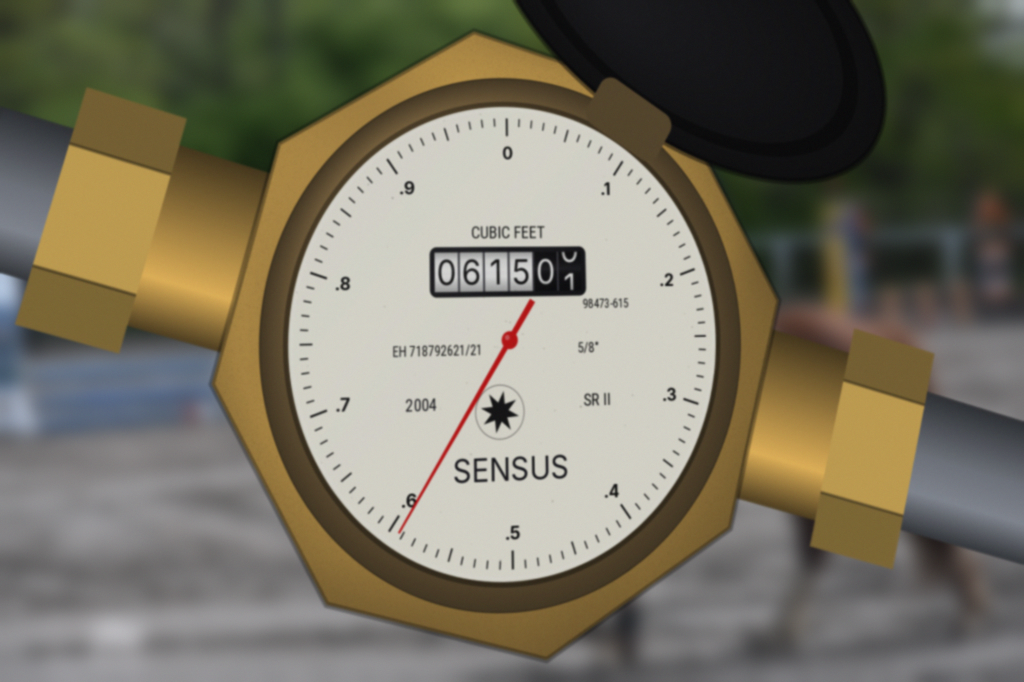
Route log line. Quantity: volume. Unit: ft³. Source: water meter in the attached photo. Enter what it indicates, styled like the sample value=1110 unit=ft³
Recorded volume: value=61500.59 unit=ft³
